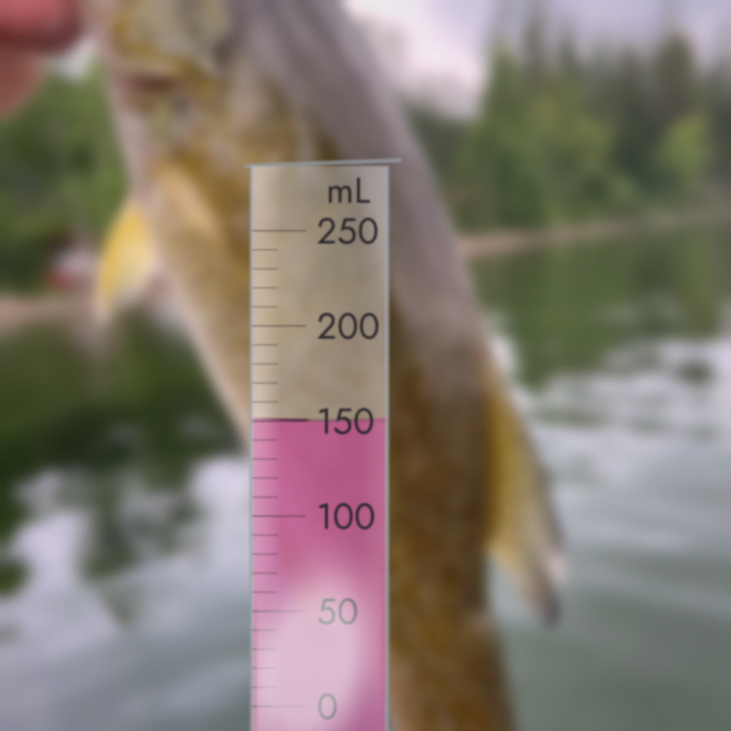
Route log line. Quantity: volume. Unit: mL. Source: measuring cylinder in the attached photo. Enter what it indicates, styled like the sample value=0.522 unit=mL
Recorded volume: value=150 unit=mL
